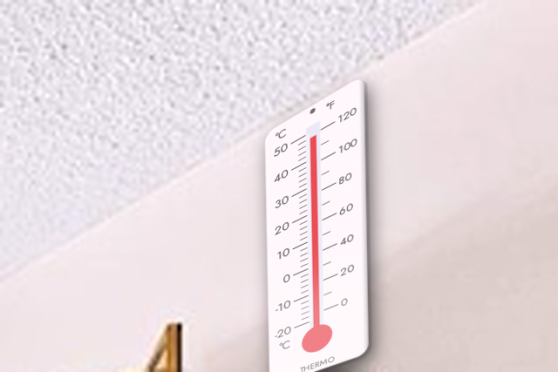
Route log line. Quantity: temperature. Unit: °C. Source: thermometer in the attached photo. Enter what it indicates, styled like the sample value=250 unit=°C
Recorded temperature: value=48 unit=°C
